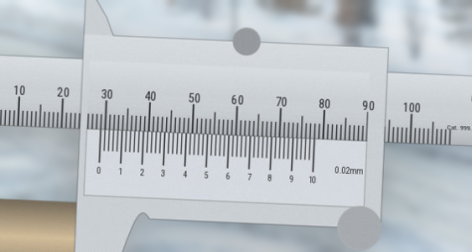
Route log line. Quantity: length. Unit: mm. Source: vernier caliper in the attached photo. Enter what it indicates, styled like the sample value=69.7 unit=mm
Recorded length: value=29.0 unit=mm
